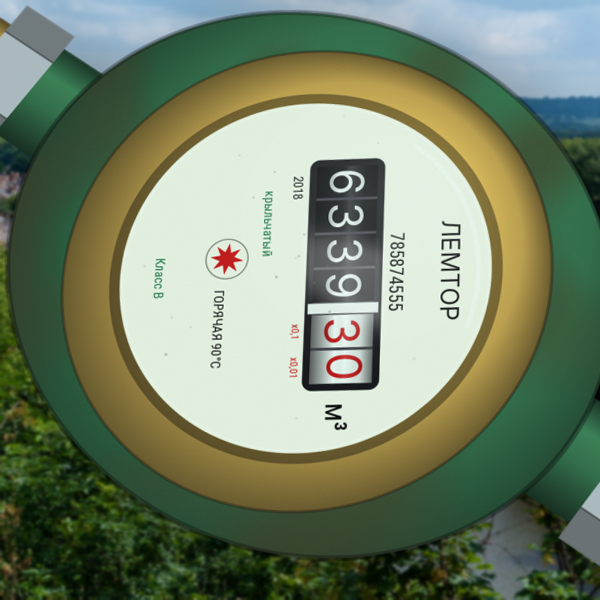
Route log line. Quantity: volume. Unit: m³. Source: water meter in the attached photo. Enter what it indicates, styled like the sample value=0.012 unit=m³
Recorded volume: value=6339.30 unit=m³
